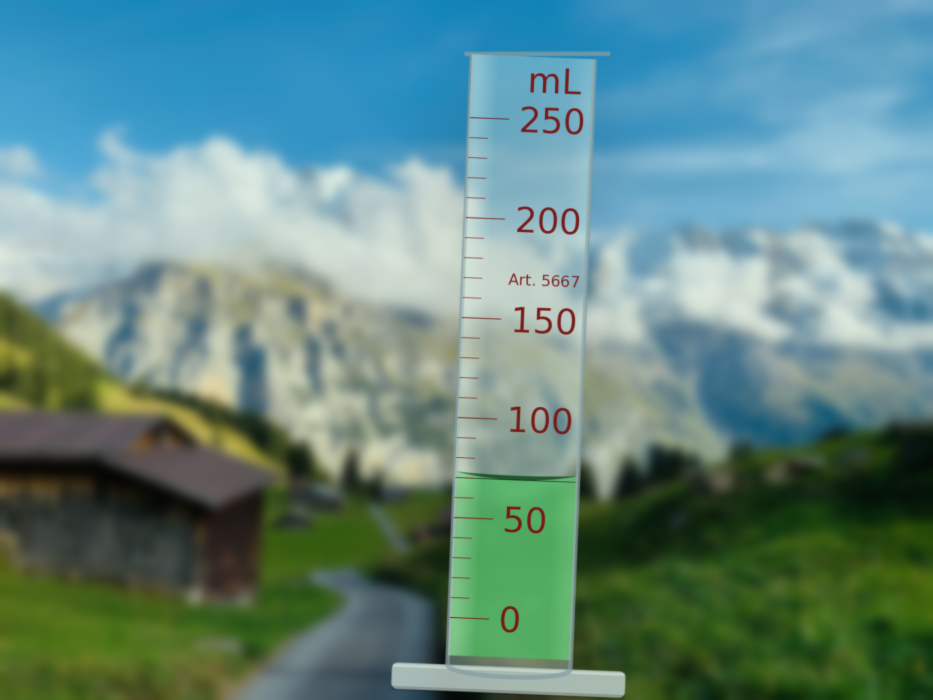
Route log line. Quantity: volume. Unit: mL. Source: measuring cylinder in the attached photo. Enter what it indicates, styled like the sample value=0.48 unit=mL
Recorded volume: value=70 unit=mL
